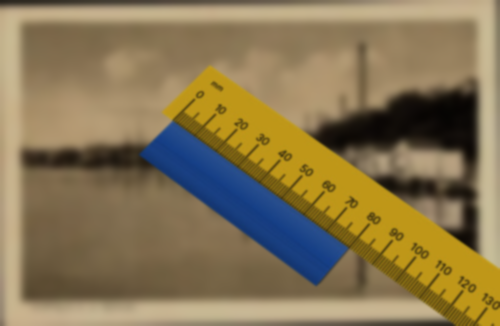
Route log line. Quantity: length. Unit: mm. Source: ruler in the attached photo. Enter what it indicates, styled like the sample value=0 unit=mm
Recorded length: value=80 unit=mm
